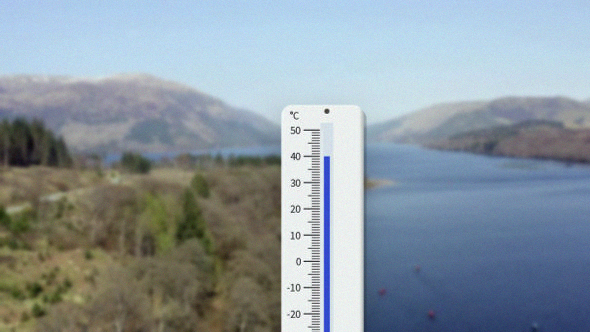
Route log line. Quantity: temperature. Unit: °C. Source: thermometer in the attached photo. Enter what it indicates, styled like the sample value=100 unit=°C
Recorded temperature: value=40 unit=°C
